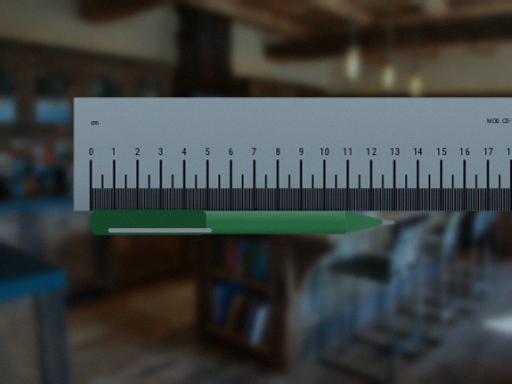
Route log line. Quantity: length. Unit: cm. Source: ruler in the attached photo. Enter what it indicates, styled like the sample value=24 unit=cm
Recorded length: value=13 unit=cm
